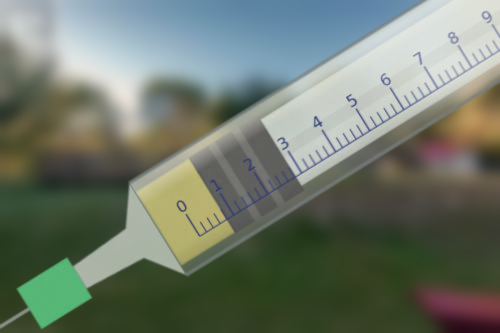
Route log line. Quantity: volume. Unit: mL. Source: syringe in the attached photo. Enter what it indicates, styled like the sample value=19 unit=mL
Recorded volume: value=0.8 unit=mL
